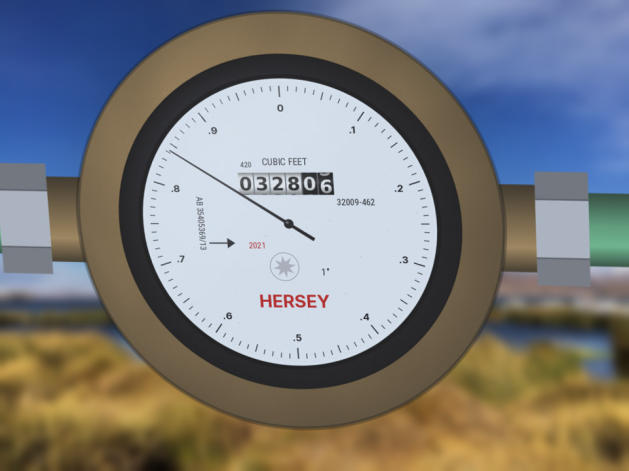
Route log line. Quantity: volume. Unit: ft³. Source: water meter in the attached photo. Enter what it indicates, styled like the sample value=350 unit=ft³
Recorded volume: value=32805.84 unit=ft³
